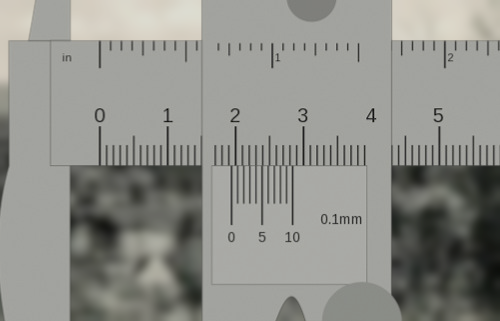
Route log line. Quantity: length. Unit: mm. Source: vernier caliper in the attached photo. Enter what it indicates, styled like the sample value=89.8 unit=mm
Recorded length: value=19.4 unit=mm
